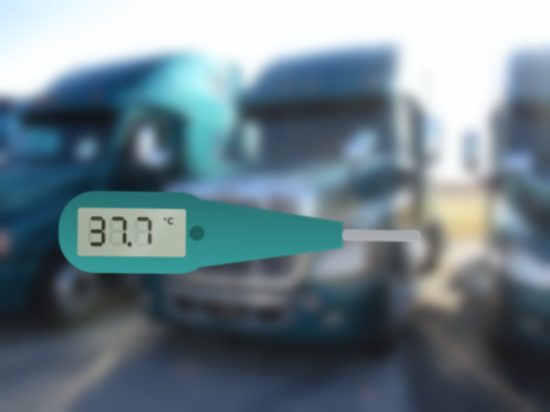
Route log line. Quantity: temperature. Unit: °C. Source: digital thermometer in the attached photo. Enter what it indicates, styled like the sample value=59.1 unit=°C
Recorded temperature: value=37.7 unit=°C
